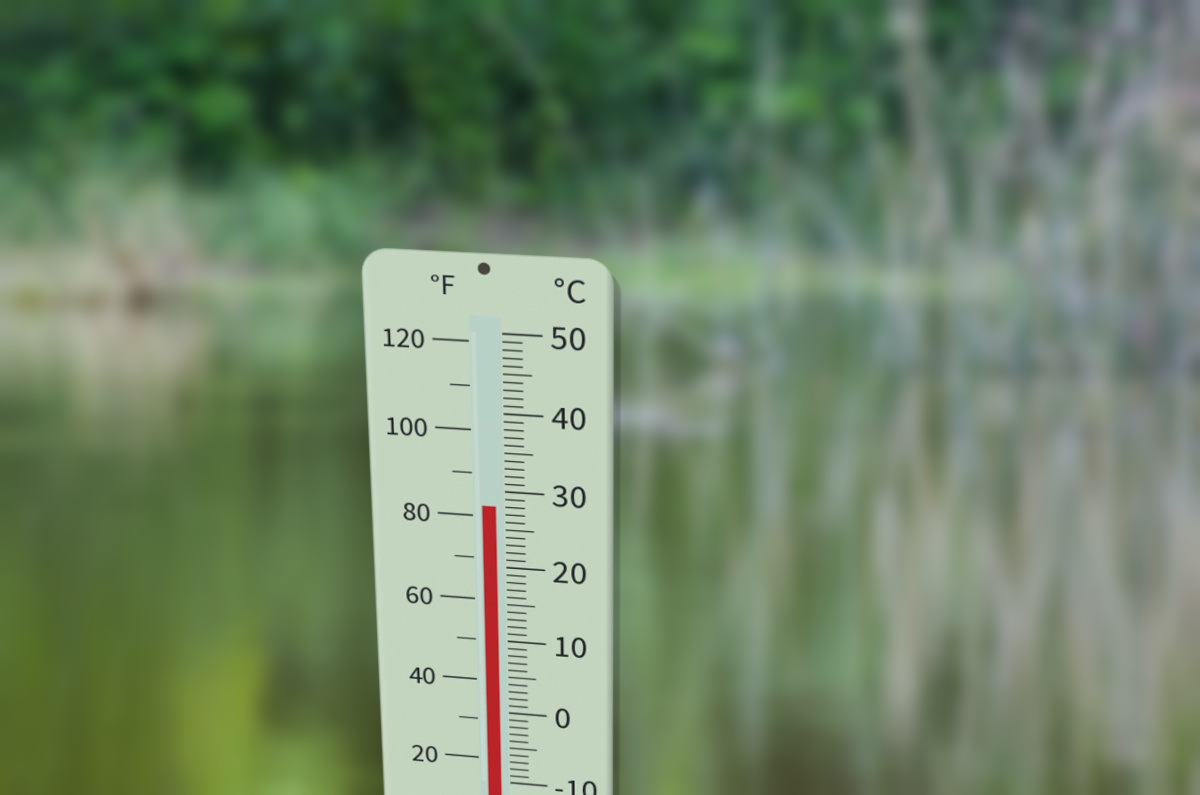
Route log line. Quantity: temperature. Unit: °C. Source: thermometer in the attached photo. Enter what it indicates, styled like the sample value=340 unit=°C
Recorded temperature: value=28 unit=°C
